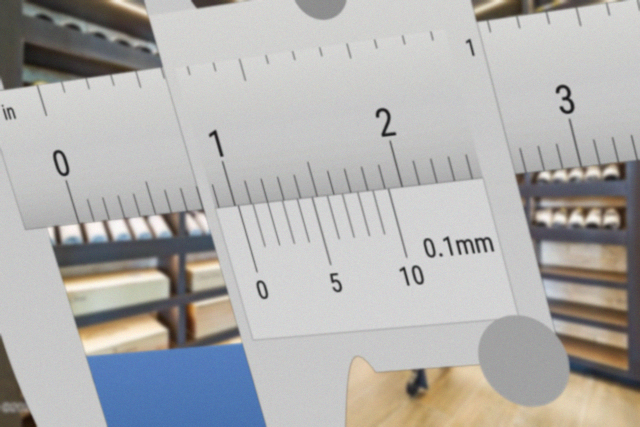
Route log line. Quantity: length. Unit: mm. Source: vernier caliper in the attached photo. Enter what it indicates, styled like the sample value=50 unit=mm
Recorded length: value=10.2 unit=mm
